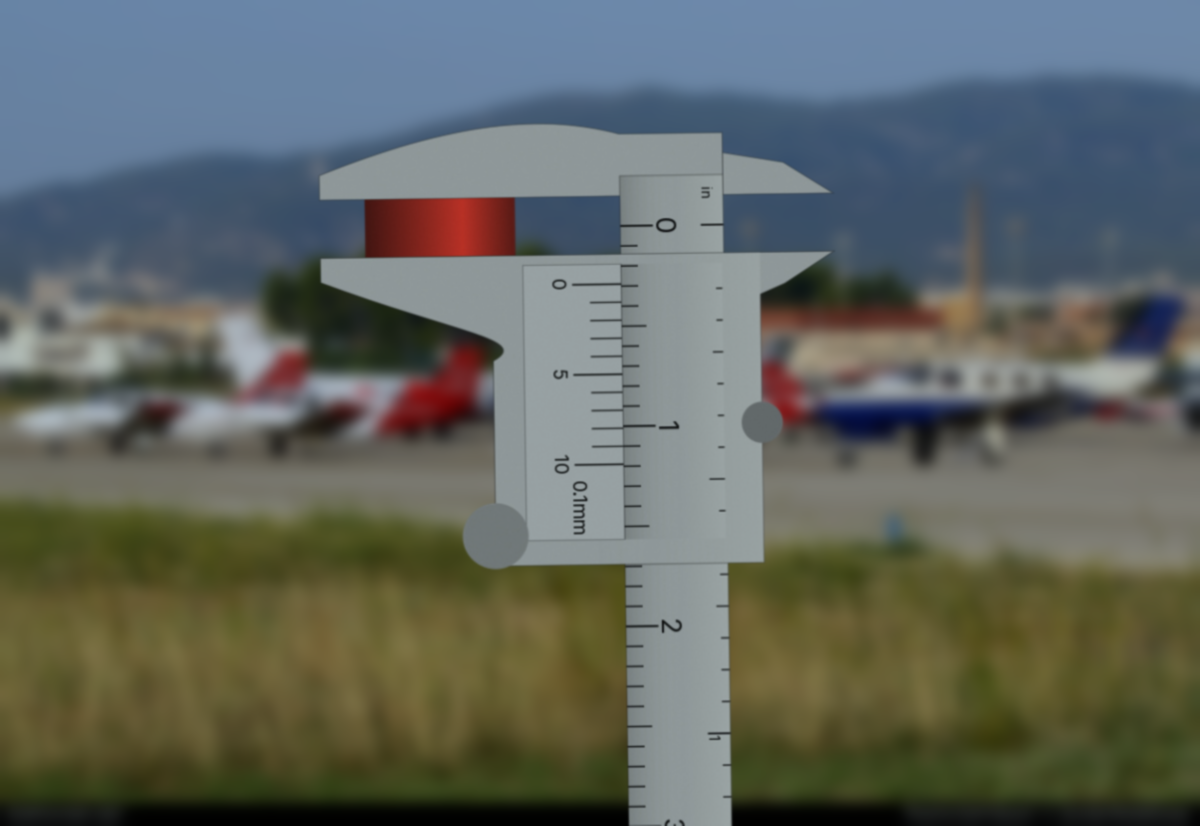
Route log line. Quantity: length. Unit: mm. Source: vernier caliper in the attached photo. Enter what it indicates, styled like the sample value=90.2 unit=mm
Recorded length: value=2.9 unit=mm
